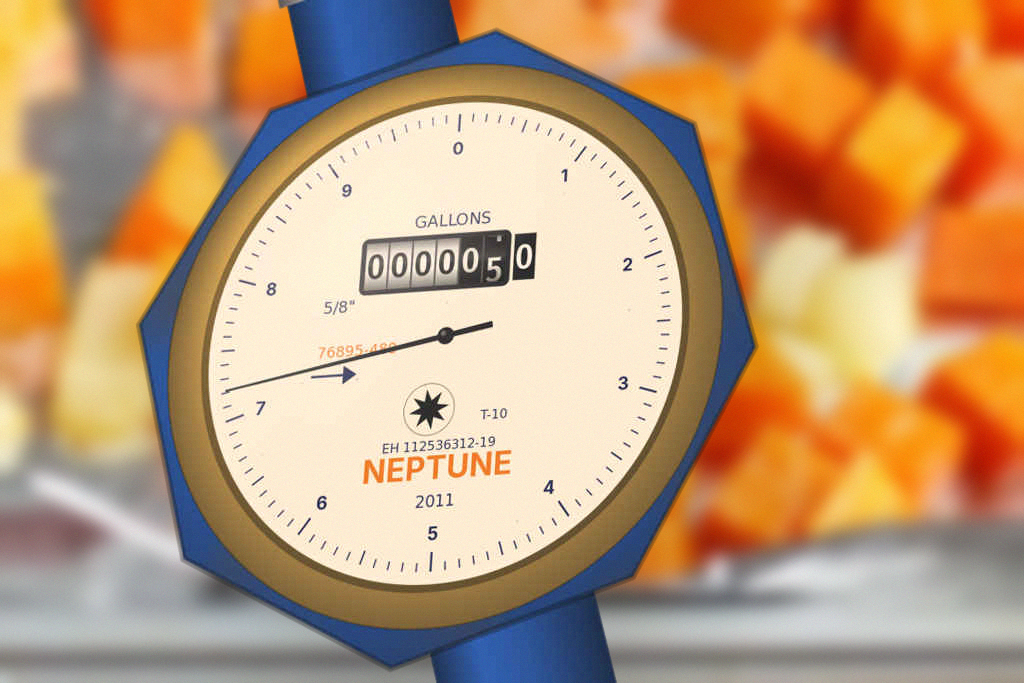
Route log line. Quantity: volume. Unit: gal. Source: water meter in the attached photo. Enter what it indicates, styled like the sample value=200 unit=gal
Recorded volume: value=47.2 unit=gal
